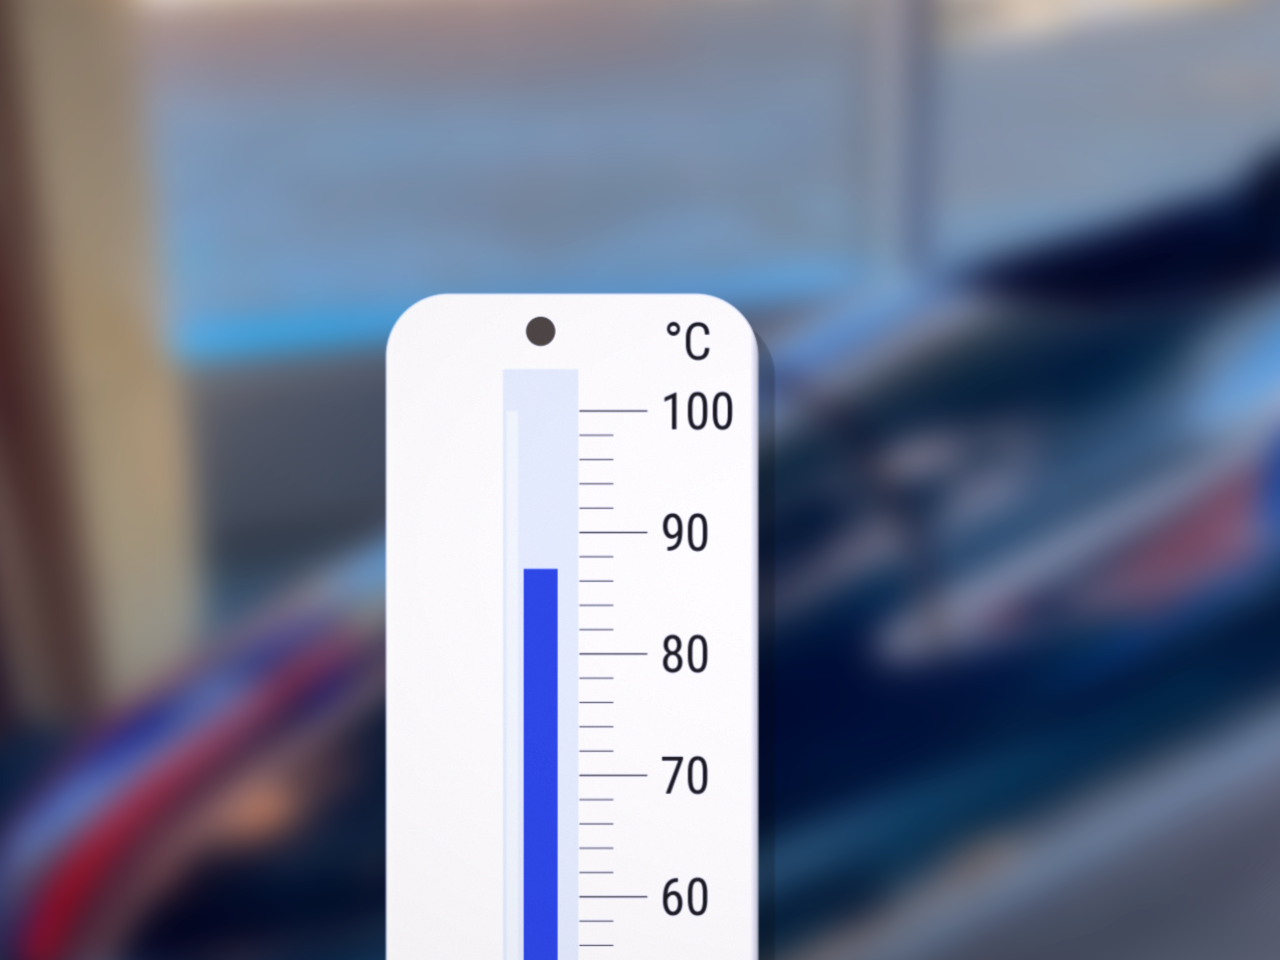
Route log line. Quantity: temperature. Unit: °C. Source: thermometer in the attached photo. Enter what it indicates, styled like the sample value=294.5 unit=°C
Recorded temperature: value=87 unit=°C
